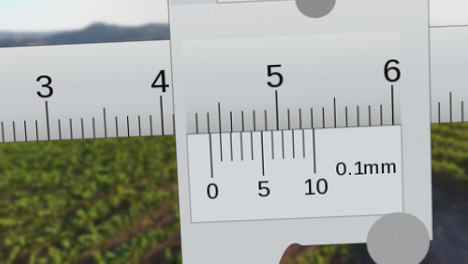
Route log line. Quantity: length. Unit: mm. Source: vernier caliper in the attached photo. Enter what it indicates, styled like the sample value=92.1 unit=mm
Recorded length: value=44.1 unit=mm
